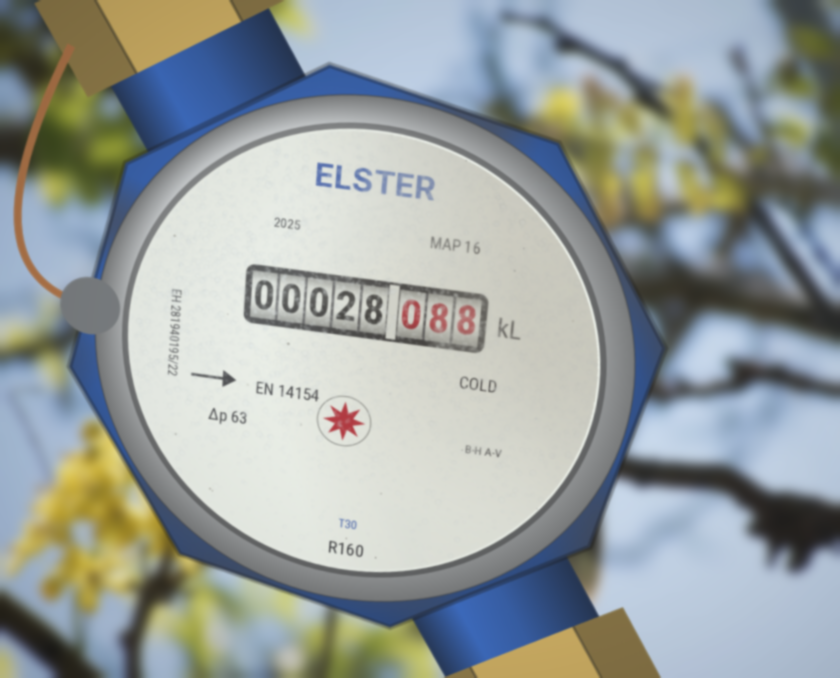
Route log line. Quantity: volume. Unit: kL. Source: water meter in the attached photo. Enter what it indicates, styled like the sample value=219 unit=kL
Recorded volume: value=28.088 unit=kL
